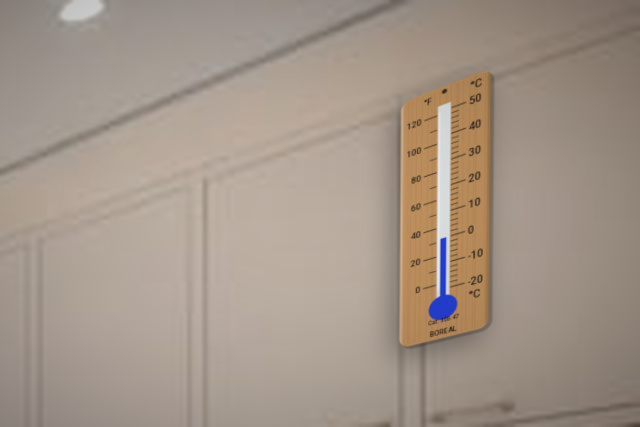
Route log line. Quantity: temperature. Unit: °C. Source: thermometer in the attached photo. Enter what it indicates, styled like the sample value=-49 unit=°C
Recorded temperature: value=0 unit=°C
